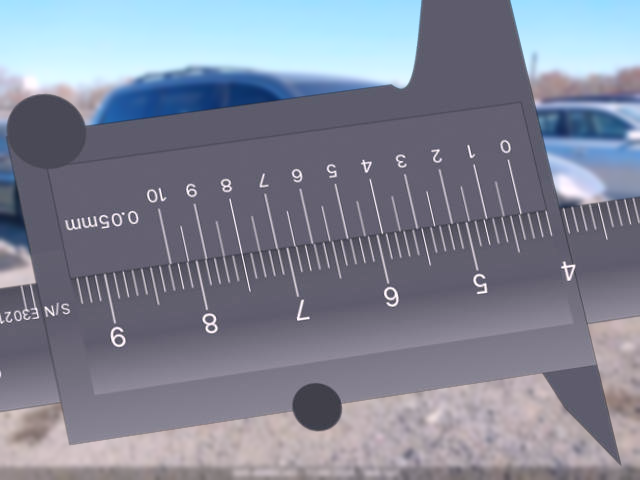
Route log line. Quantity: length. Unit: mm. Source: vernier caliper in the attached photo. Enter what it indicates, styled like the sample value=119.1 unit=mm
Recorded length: value=43.8 unit=mm
